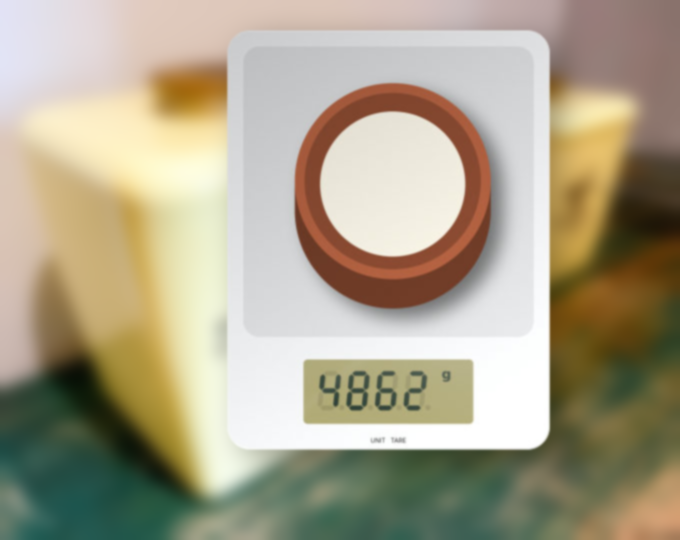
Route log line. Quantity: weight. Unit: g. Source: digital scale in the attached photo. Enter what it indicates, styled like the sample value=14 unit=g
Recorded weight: value=4862 unit=g
